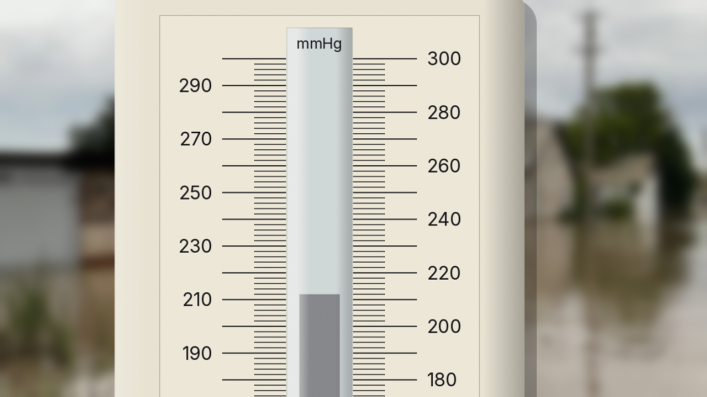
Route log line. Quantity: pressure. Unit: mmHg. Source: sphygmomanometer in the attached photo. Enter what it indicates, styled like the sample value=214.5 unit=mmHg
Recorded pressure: value=212 unit=mmHg
